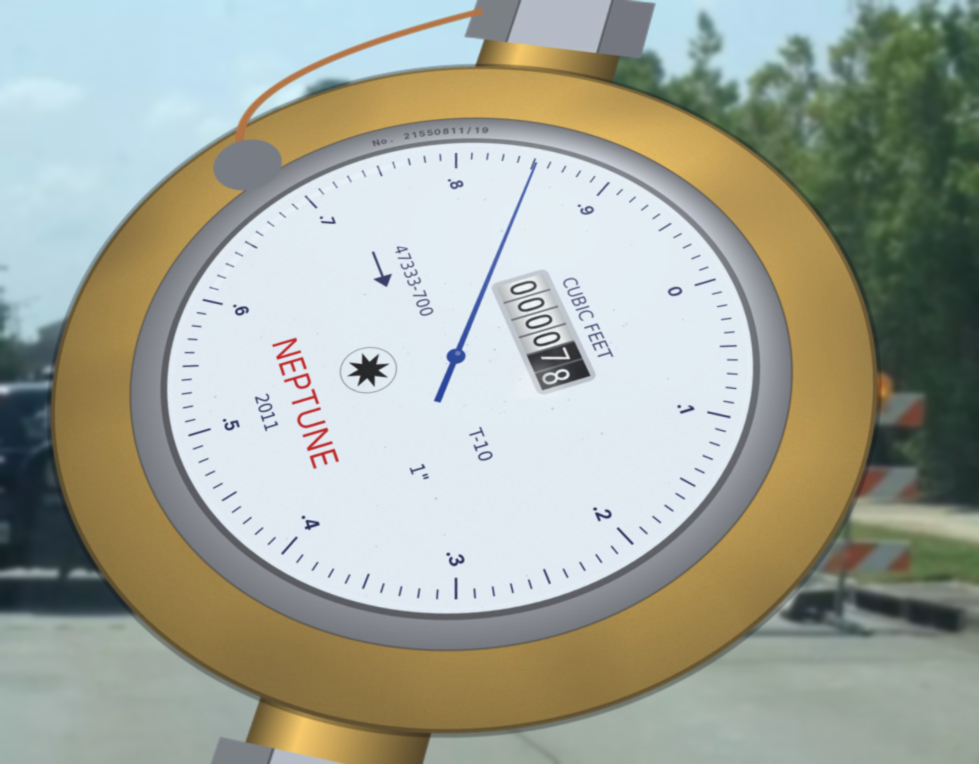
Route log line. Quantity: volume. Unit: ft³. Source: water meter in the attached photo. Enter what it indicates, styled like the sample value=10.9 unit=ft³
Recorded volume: value=77.85 unit=ft³
